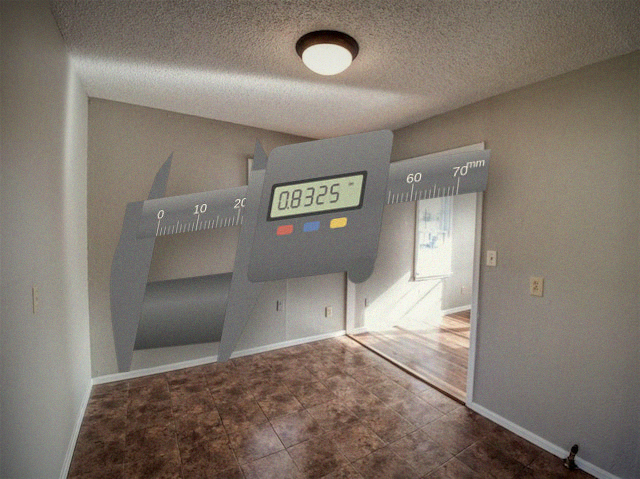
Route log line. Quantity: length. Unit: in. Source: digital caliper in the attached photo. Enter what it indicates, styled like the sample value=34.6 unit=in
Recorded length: value=0.8325 unit=in
